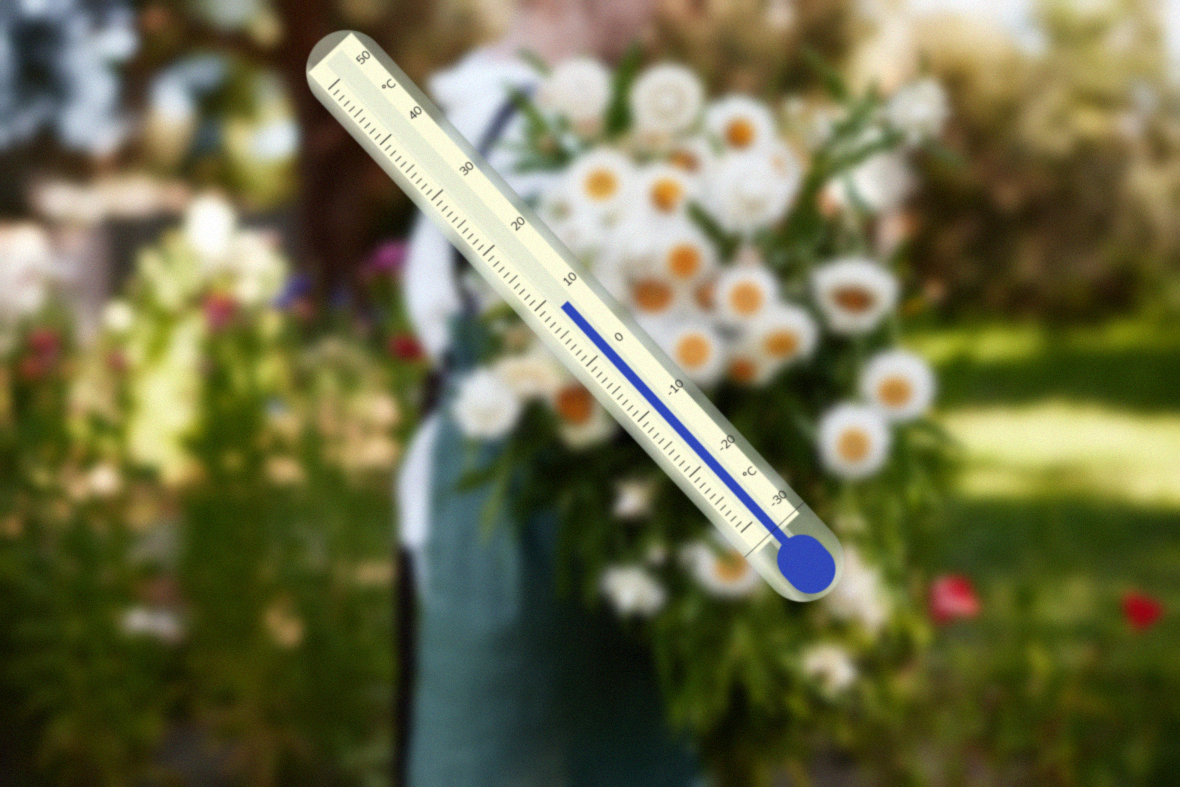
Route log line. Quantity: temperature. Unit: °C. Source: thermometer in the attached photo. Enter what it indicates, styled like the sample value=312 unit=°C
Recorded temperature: value=8 unit=°C
